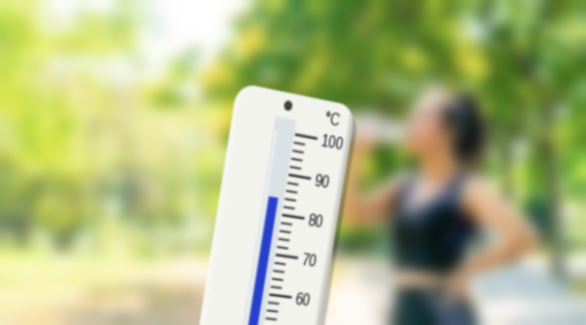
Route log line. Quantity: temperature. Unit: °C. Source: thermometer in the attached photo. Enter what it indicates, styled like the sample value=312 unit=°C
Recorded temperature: value=84 unit=°C
